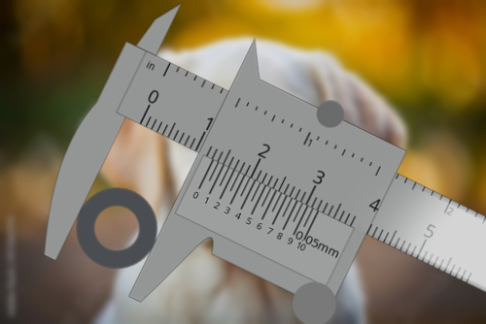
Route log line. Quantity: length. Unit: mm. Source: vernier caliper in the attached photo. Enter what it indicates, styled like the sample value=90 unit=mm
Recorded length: value=13.2 unit=mm
